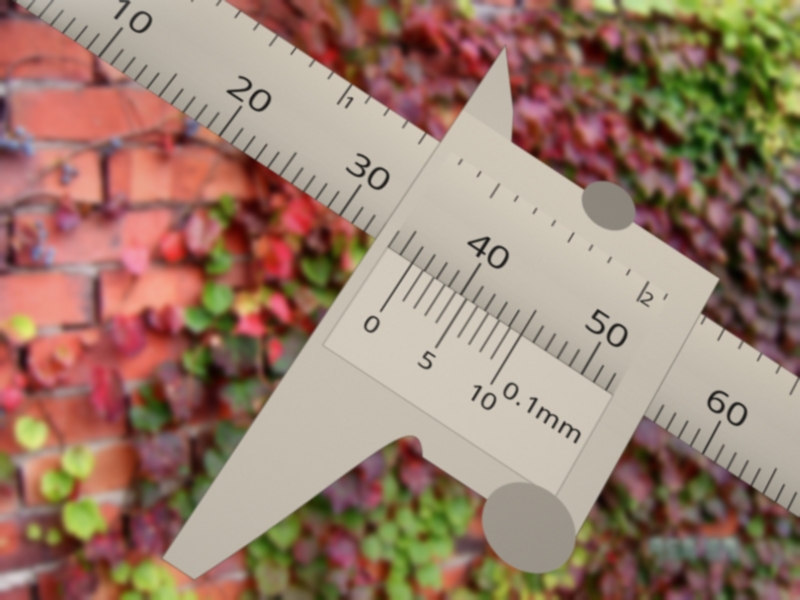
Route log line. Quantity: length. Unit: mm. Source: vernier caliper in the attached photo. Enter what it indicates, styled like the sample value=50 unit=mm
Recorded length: value=36.0 unit=mm
